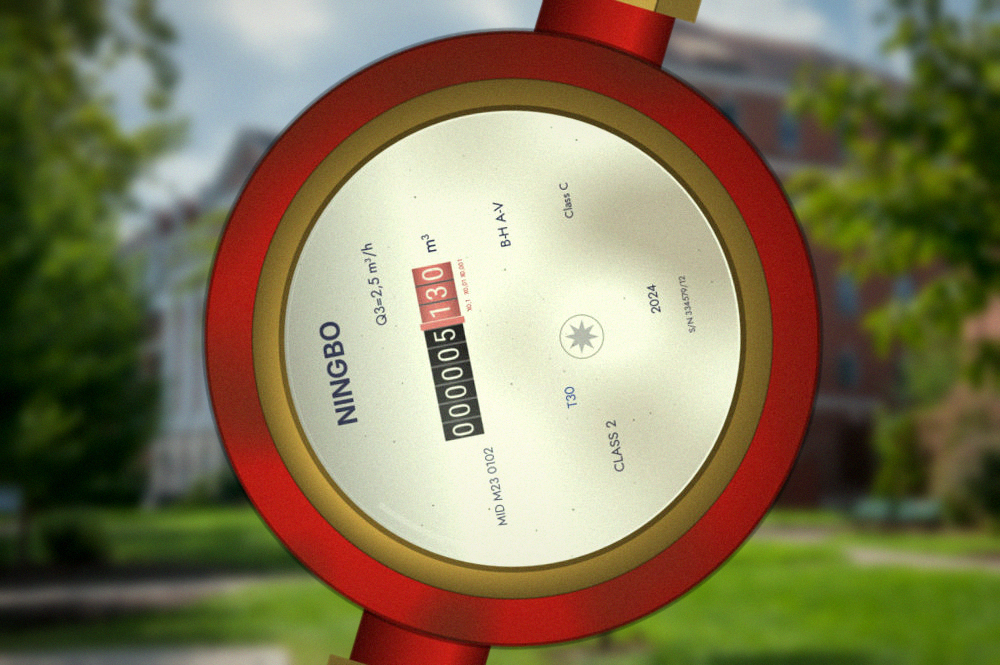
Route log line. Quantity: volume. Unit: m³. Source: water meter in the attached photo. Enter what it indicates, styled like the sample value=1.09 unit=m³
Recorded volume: value=5.130 unit=m³
